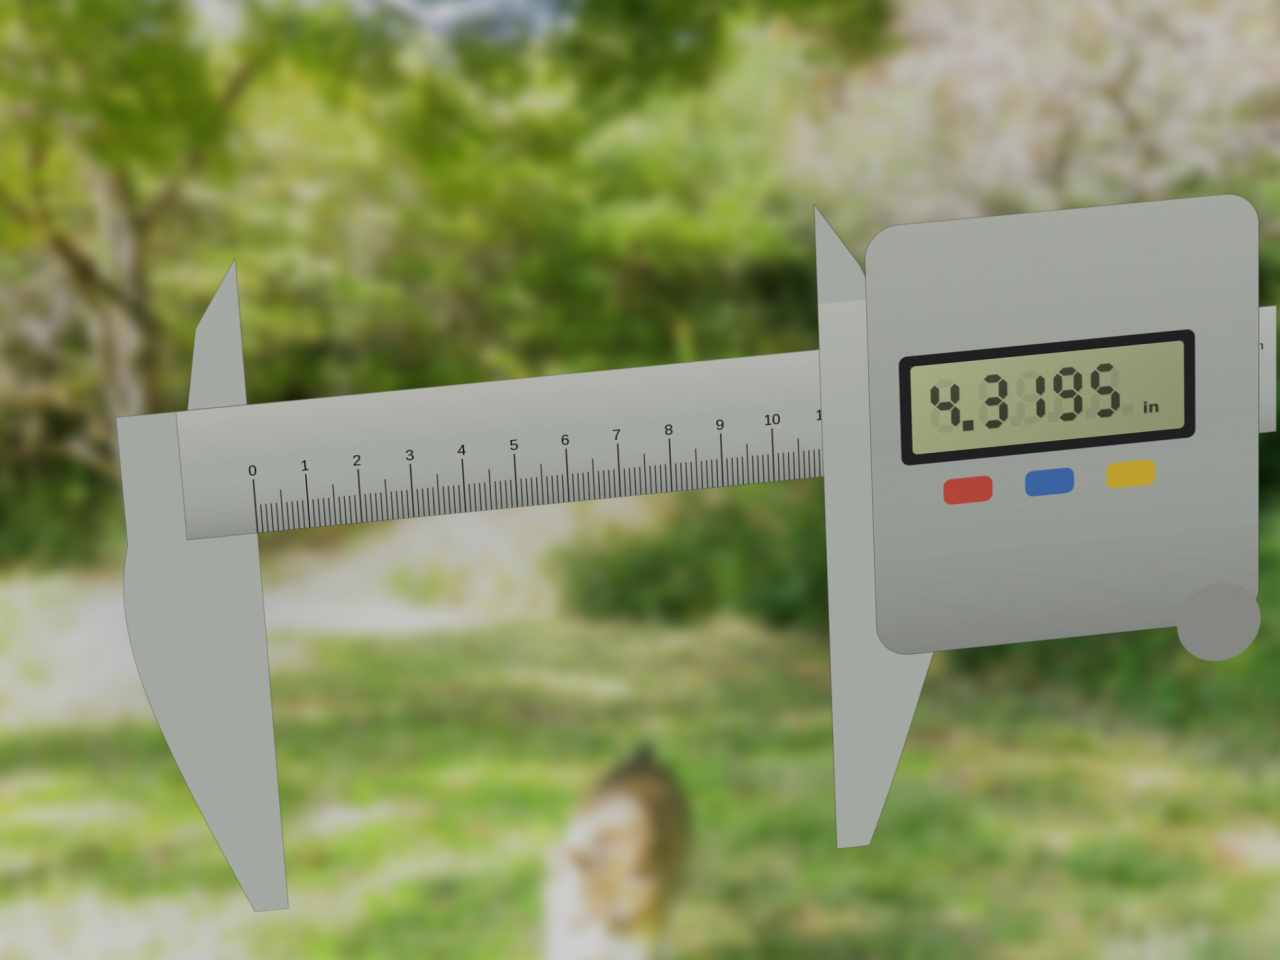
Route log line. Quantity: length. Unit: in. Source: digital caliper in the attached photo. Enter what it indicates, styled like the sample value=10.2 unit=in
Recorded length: value=4.3195 unit=in
